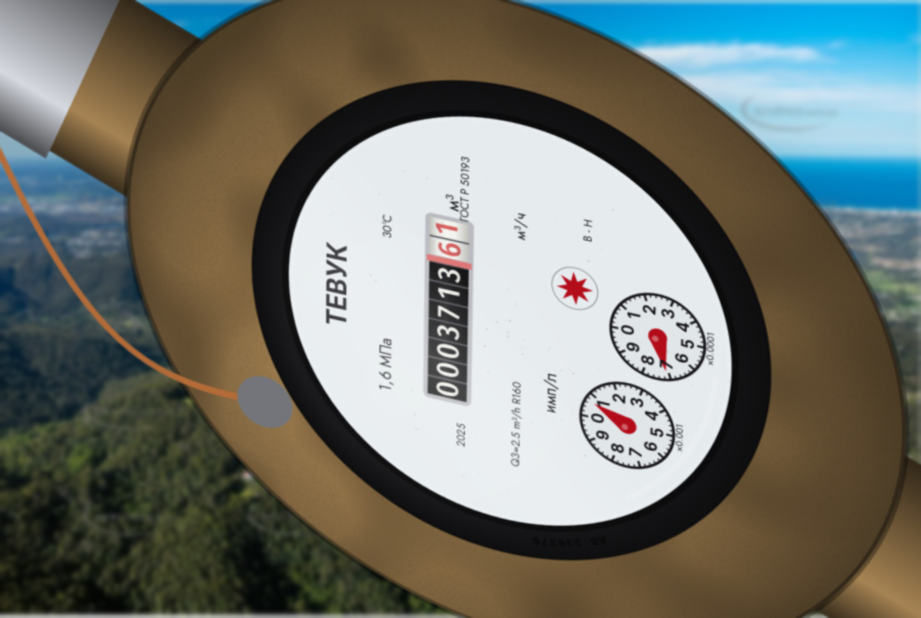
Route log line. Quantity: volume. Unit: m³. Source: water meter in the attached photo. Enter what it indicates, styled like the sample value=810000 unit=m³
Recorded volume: value=3713.6107 unit=m³
